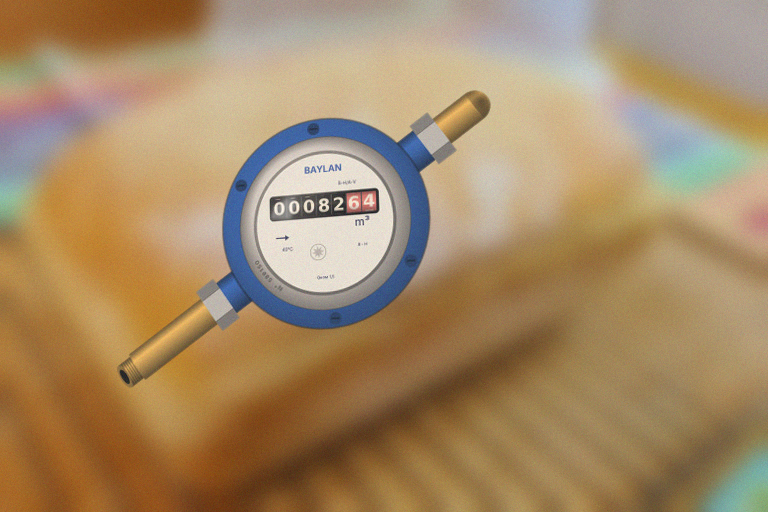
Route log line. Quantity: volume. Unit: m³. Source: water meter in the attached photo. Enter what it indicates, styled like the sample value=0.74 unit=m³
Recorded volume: value=82.64 unit=m³
